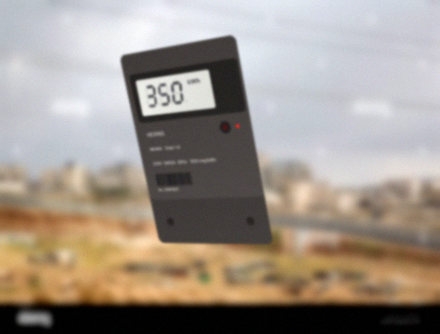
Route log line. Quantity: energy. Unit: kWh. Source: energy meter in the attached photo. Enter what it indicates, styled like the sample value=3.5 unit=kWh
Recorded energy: value=350 unit=kWh
